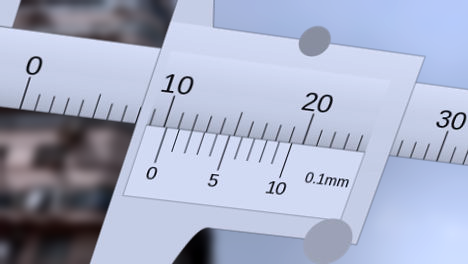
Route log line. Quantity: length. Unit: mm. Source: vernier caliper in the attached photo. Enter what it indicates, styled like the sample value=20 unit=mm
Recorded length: value=10.2 unit=mm
